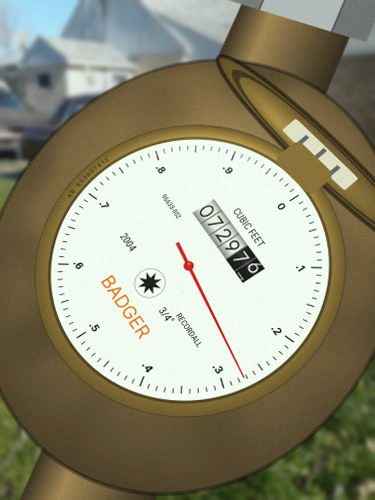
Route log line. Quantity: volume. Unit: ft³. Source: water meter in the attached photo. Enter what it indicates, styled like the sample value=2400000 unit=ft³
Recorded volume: value=72976.27 unit=ft³
